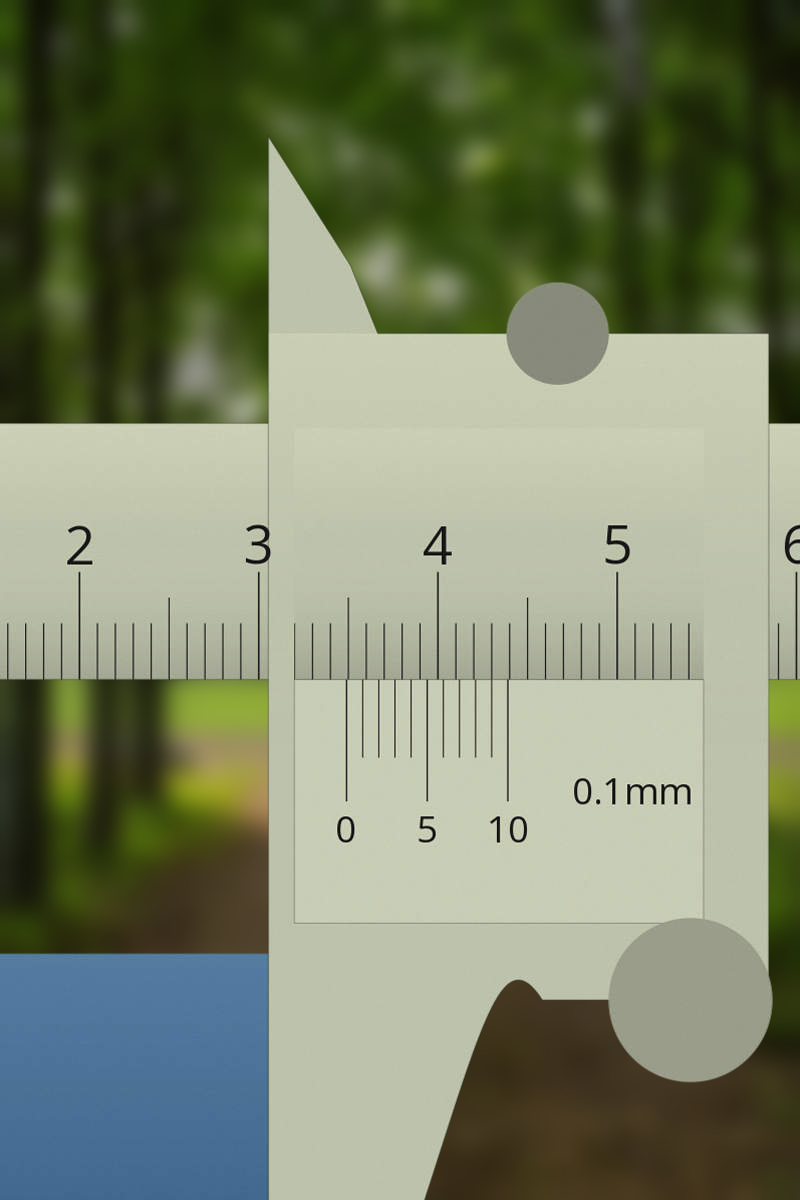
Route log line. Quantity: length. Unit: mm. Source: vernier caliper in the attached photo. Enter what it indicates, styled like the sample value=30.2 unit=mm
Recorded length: value=34.9 unit=mm
